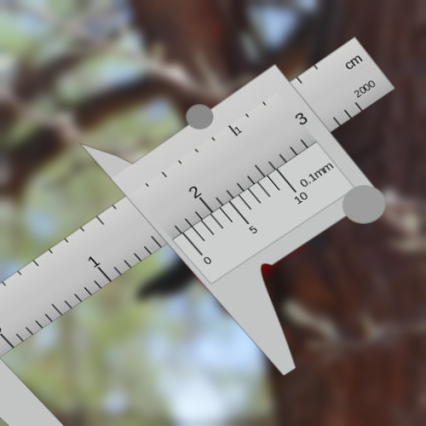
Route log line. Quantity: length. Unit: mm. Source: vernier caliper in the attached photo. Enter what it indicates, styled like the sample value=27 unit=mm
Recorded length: value=17.1 unit=mm
